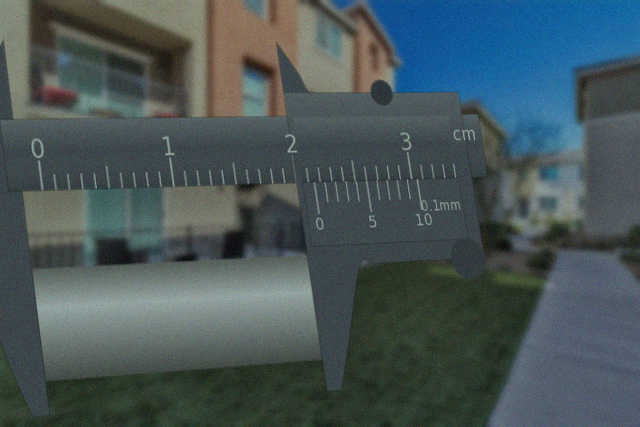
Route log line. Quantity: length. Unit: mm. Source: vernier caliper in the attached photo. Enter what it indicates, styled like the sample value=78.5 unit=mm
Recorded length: value=21.5 unit=mm
